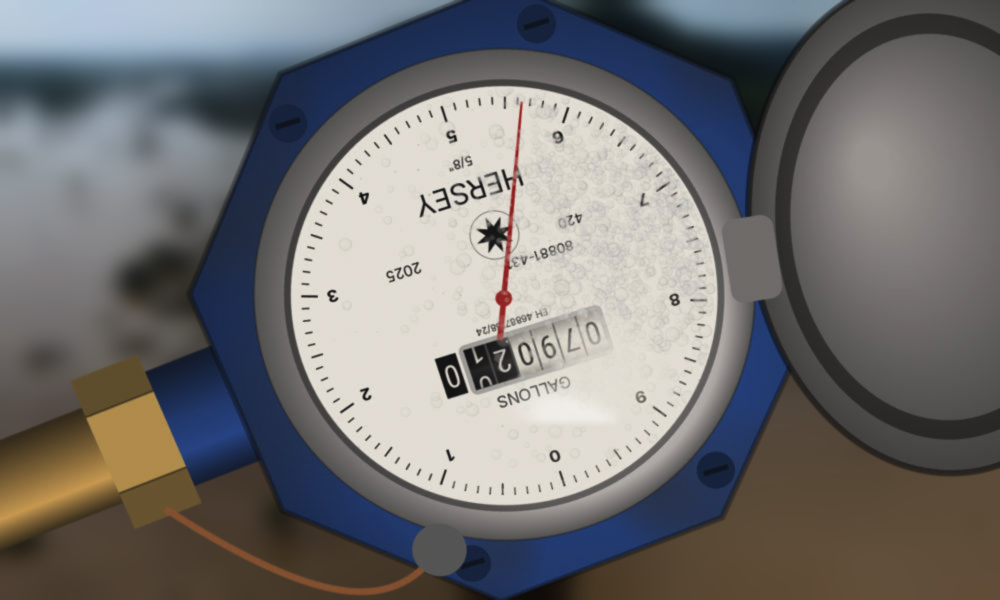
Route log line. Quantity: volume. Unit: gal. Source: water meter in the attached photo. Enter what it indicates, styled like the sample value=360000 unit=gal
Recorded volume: value=790205.6 unit=gal
